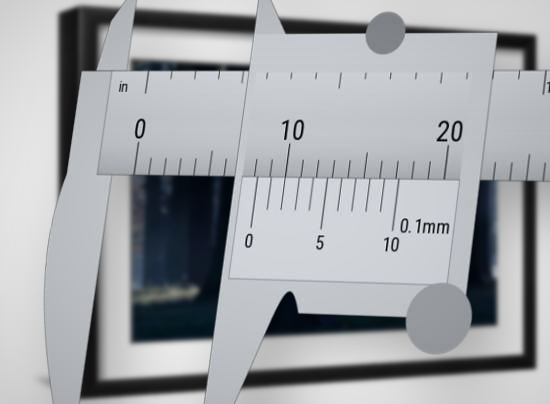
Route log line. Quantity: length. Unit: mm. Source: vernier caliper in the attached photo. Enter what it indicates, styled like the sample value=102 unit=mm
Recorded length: value=8.2 unit=mm
